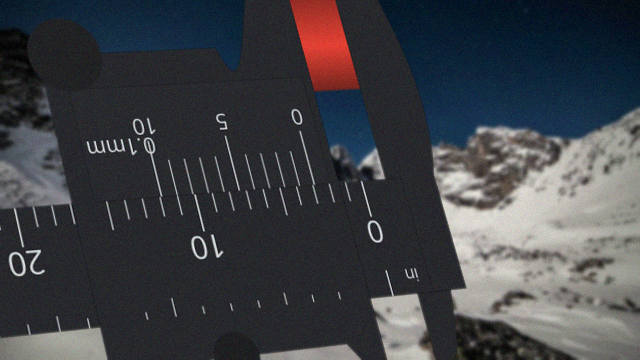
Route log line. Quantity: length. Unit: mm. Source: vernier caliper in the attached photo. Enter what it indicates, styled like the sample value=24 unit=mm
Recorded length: value=2.9 unit=mm
